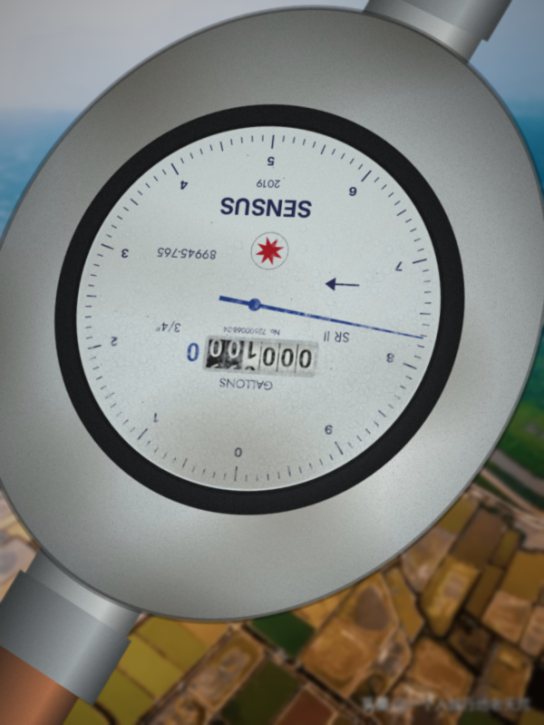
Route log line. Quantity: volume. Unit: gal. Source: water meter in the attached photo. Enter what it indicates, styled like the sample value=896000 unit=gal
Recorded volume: value=997.7 unit=gal
